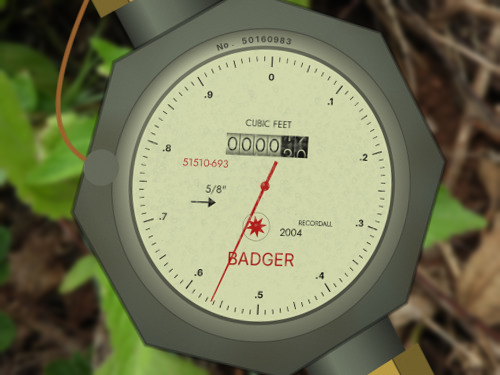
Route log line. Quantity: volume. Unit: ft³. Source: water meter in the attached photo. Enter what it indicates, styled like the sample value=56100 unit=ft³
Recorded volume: value=19.56 unit=ft³
